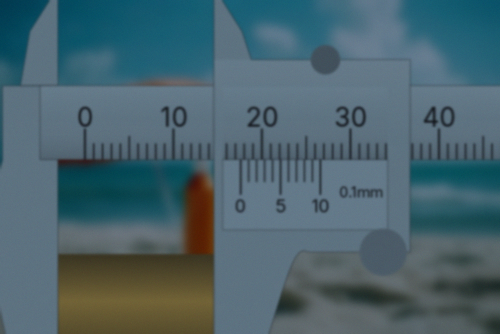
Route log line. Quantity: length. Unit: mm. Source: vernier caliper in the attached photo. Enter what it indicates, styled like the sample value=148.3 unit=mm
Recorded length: value=17.6 unit=mm
